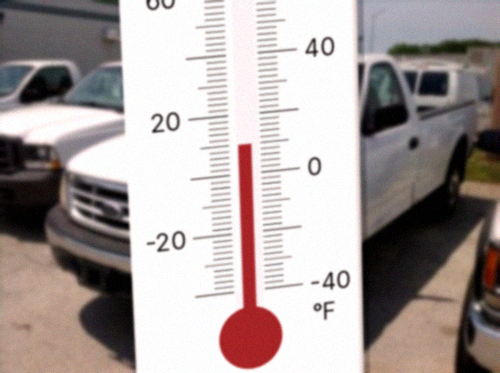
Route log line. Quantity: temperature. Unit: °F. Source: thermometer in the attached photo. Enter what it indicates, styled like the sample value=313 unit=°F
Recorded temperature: value=10 unit=°F
